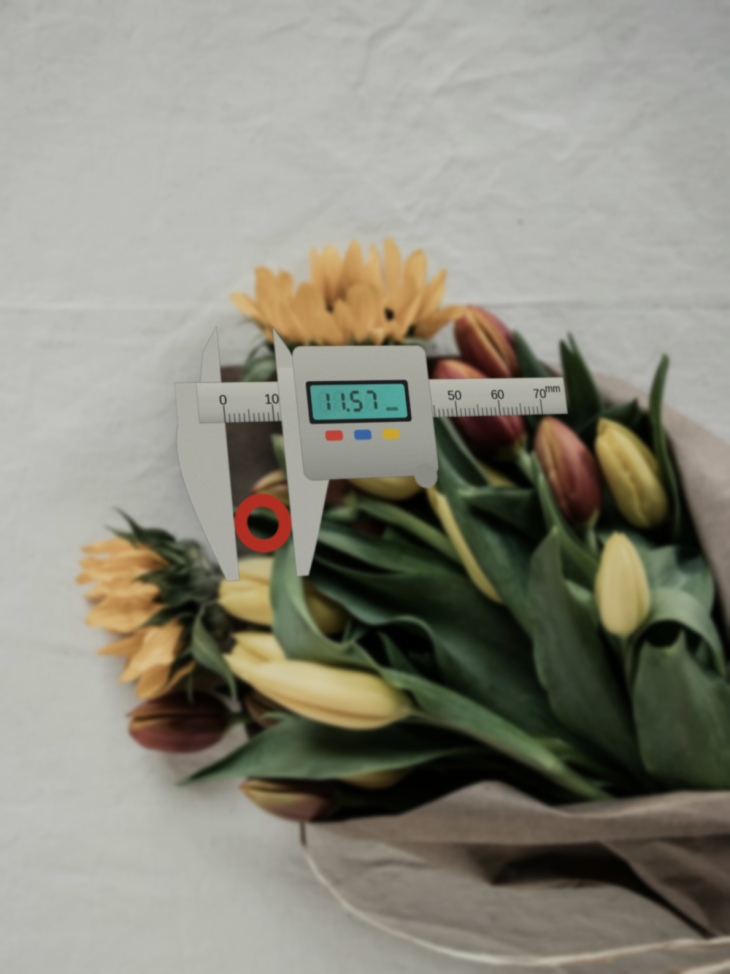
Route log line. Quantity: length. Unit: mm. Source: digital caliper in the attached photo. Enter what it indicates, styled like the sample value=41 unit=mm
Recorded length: value=11.57 unit=mm
